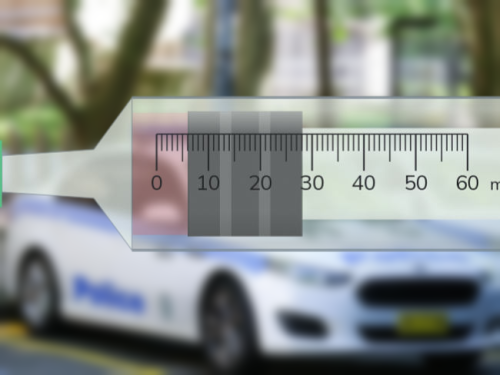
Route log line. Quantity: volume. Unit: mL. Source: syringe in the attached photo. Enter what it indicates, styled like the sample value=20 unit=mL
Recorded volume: value=6 unit=mL
